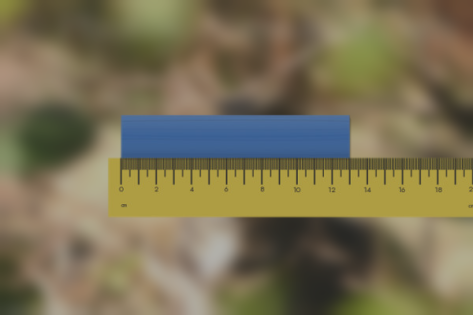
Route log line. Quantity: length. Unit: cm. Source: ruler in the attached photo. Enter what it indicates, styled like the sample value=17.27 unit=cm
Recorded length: value=13 unit=cm
